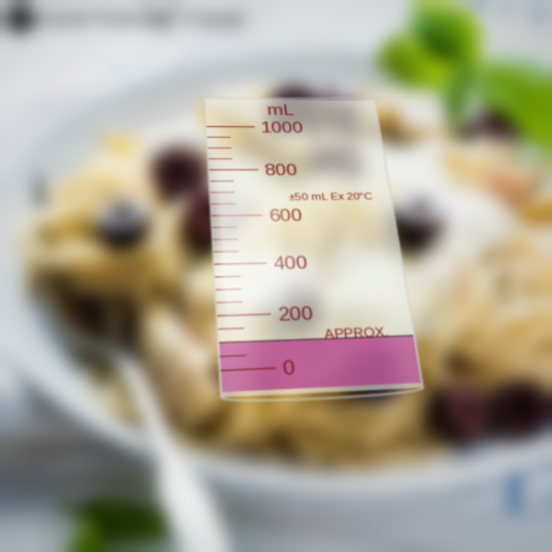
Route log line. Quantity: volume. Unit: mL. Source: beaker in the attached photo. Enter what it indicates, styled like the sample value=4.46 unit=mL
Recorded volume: value=100 unit=mL
